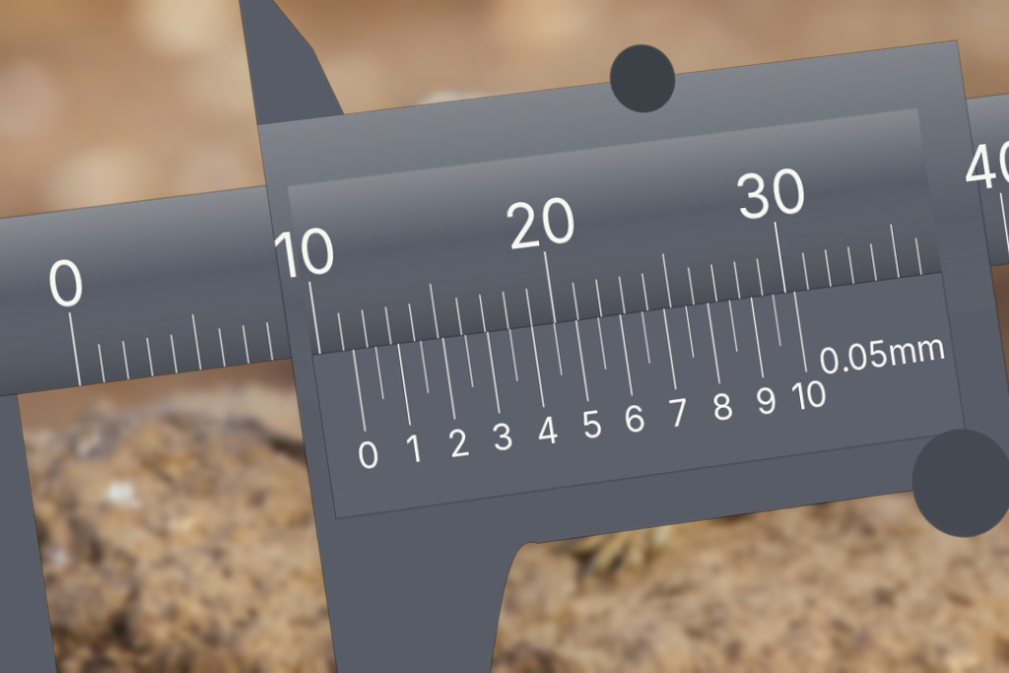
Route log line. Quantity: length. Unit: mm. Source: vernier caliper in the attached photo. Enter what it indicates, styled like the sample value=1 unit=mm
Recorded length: value=11.40 unit=mm
